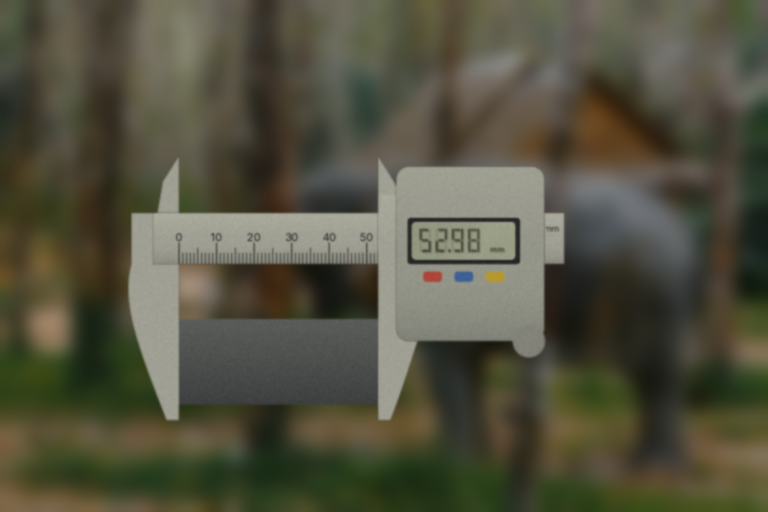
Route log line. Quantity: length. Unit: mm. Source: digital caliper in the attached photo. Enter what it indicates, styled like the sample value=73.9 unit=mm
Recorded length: value=52.98 unit=mm
